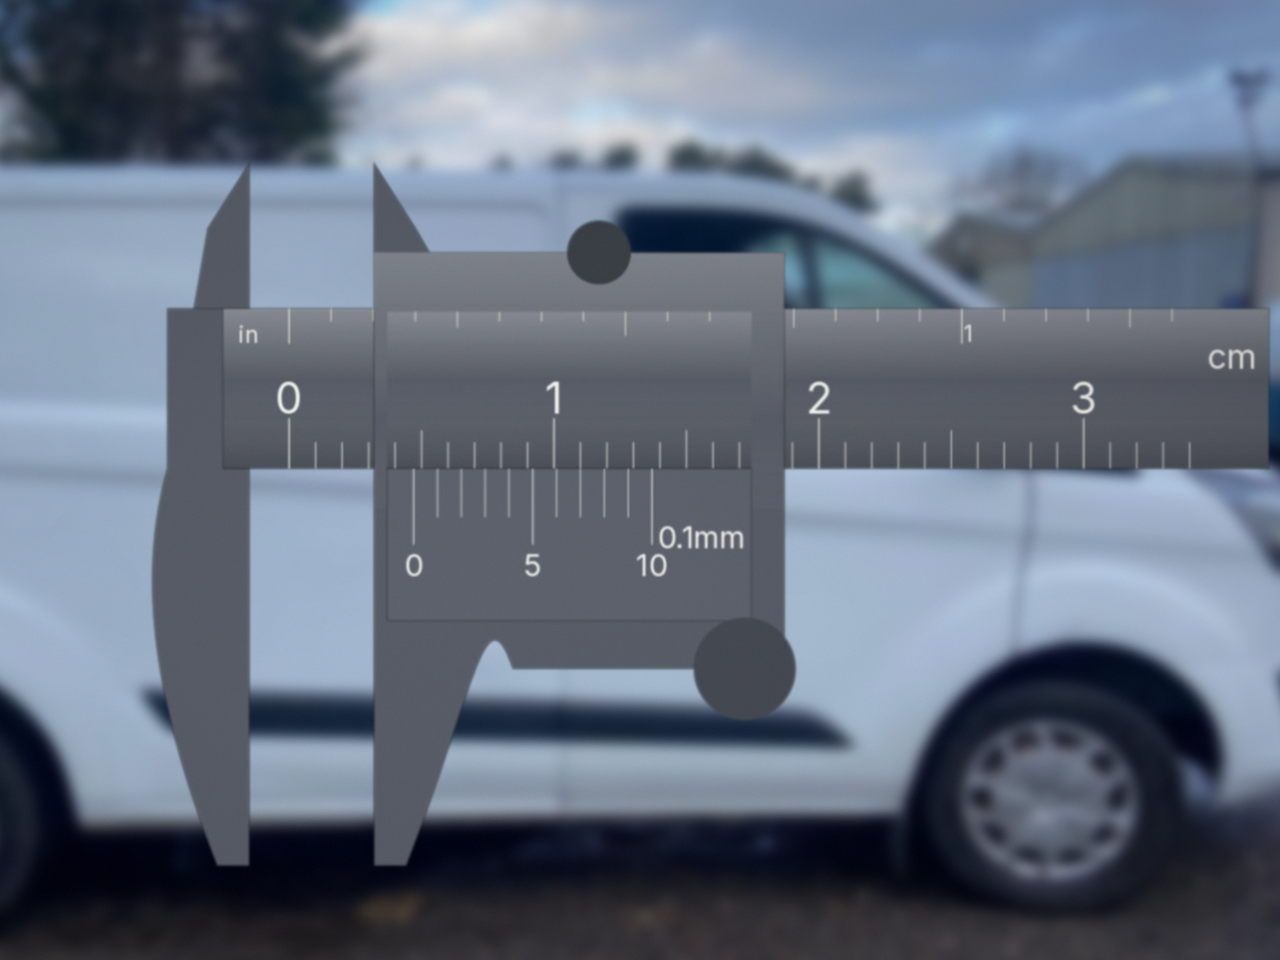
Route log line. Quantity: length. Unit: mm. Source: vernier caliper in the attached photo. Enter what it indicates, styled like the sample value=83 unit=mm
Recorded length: value=4.7 unit=mm
